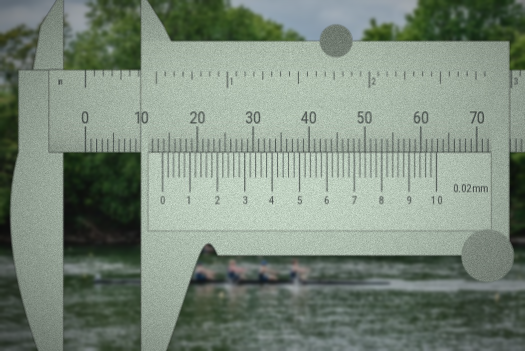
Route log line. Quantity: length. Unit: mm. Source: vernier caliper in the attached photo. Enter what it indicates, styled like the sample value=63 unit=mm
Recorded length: value=13.8 unit=mm
